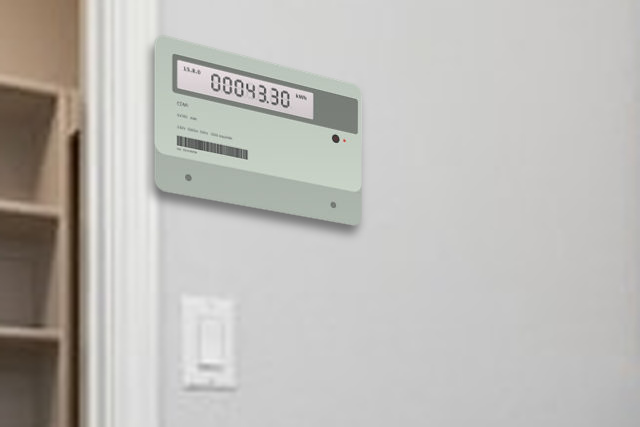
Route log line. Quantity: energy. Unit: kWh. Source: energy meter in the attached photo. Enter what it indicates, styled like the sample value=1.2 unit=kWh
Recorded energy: value=43.30 unit=kWh
